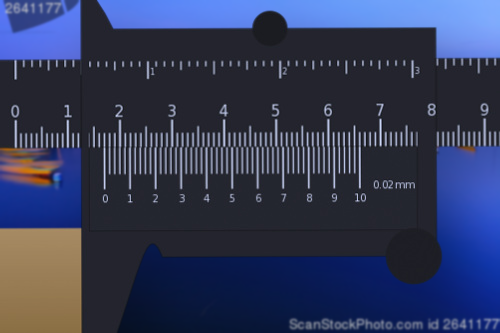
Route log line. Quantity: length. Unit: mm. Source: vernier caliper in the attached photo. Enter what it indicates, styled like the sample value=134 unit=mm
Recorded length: value=17.0 unit=mm
